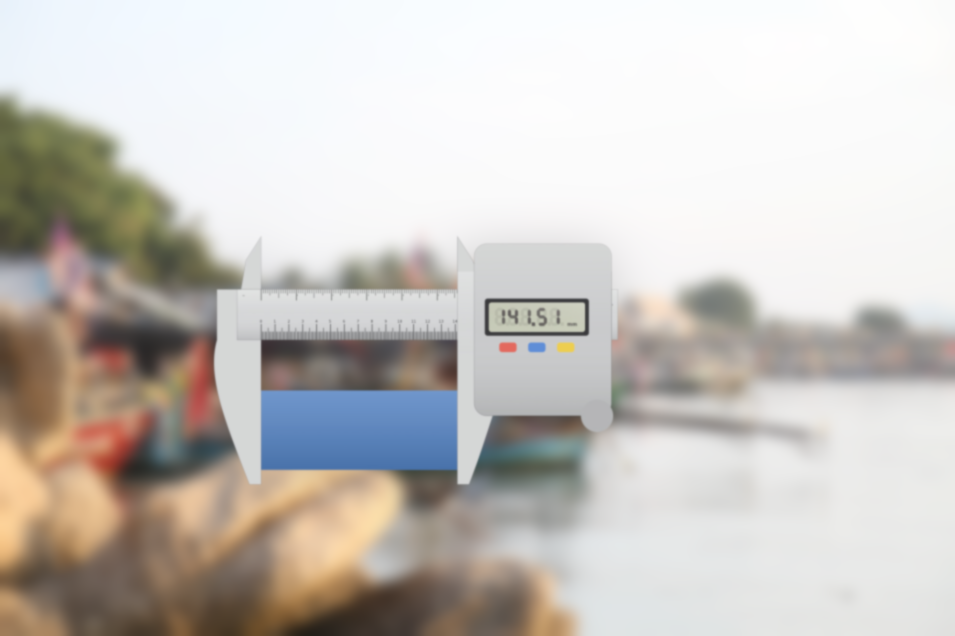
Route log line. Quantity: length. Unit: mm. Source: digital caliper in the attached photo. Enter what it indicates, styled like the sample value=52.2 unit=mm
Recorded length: value=141.51 unit=mm
